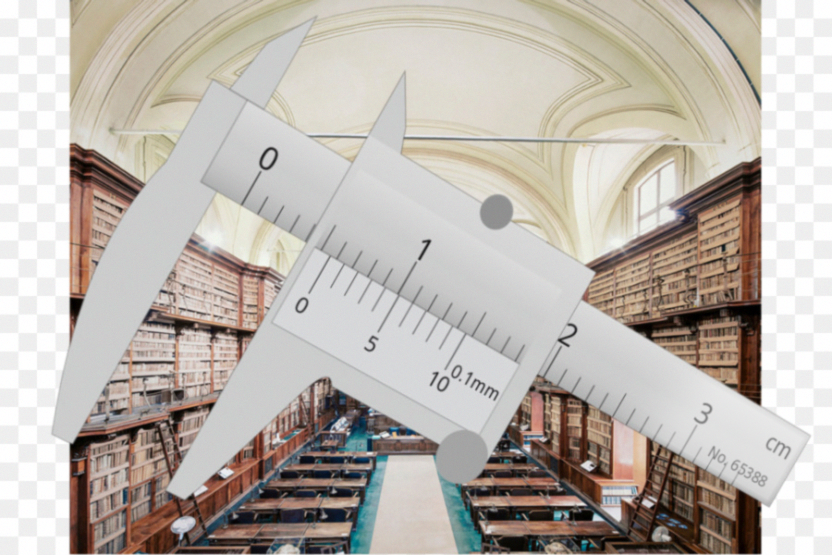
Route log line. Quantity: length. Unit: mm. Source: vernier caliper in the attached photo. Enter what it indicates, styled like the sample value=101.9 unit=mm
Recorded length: value=5.6 unit=mm
